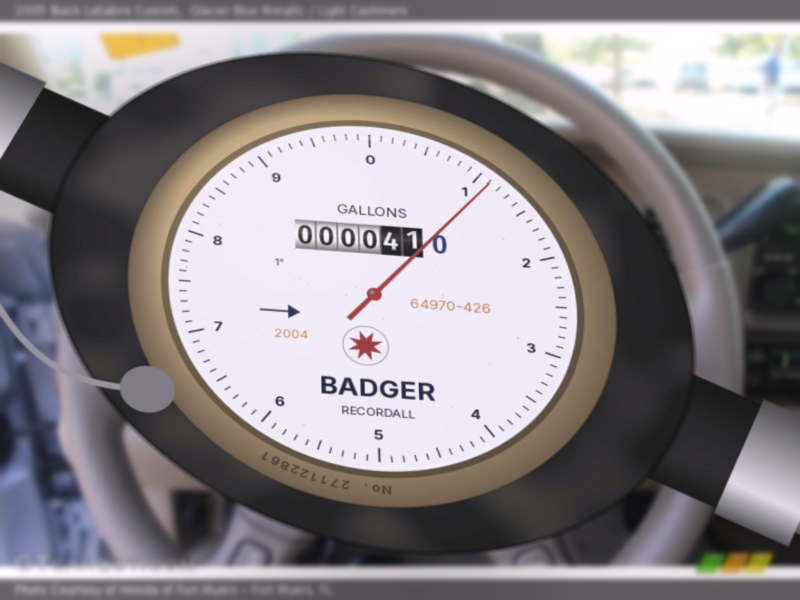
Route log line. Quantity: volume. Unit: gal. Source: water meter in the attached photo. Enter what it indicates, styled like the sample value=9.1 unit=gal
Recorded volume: value=411.1 unit=gal
